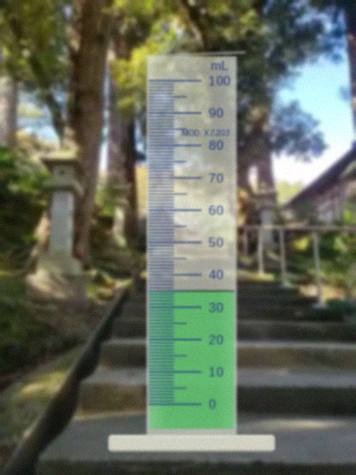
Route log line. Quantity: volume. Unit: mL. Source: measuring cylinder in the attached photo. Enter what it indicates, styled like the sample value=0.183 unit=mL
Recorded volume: value=35 unit=mL
